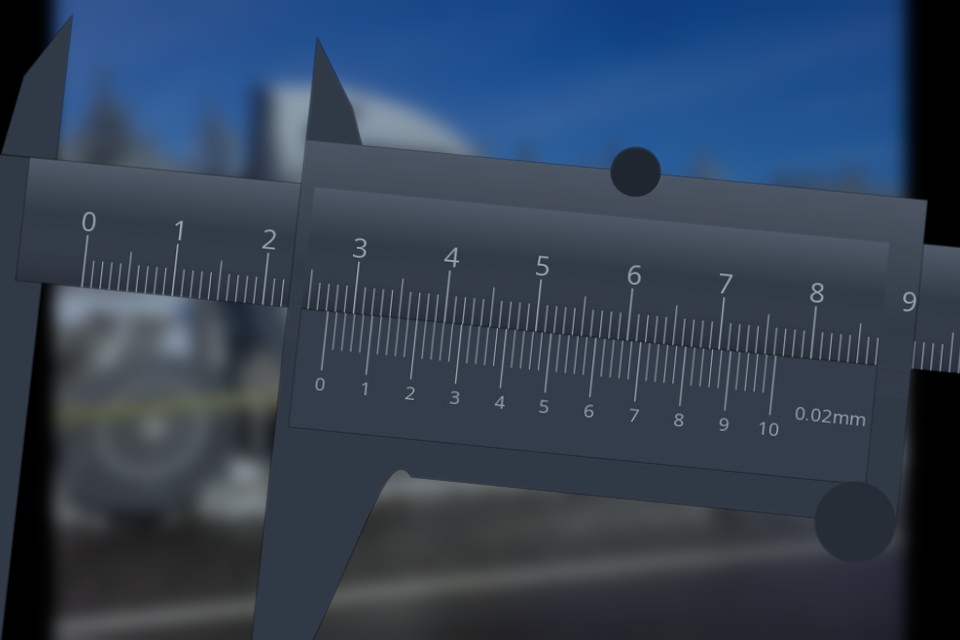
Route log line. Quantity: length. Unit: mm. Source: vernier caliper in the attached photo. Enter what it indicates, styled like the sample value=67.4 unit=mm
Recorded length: value=27.2 unit=mm
